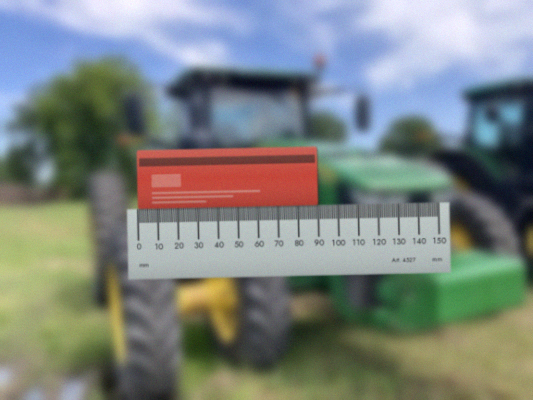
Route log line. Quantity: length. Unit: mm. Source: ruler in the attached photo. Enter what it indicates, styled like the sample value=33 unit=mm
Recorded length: value=90 unit=mm
